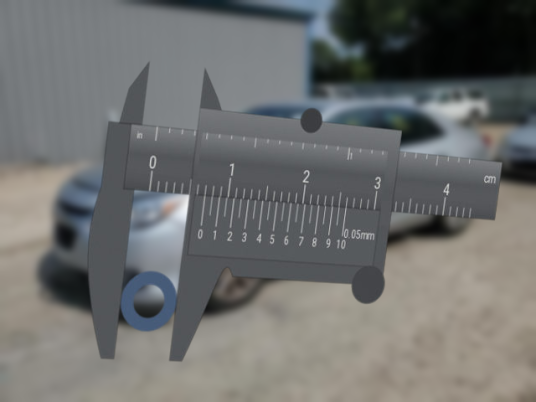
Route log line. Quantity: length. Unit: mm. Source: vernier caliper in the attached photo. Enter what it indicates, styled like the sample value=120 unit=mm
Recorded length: value=7.0 unit=mm
